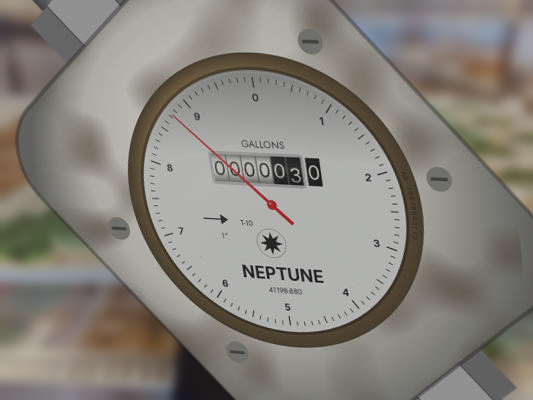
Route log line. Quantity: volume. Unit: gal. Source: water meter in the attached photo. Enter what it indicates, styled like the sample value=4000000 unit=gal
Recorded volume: value=28.7 unit=gal
